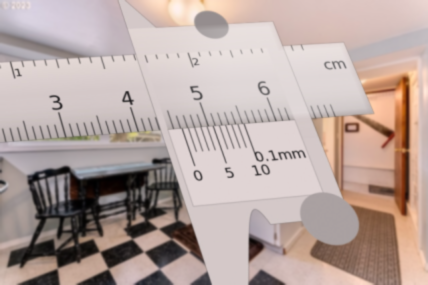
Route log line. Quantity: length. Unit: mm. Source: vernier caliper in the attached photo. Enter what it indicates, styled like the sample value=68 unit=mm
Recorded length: value=46.2 unit=mm
